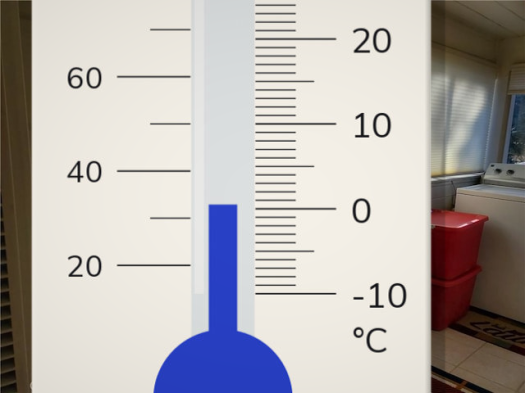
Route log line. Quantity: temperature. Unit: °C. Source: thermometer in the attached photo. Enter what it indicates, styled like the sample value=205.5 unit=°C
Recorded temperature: value=0.5 unit=°C
